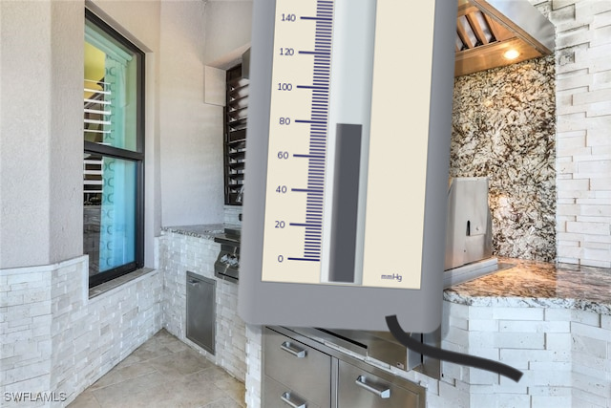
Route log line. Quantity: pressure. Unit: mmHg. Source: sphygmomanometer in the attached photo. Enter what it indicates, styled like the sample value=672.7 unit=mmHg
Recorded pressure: value=80 unit=mmHg
